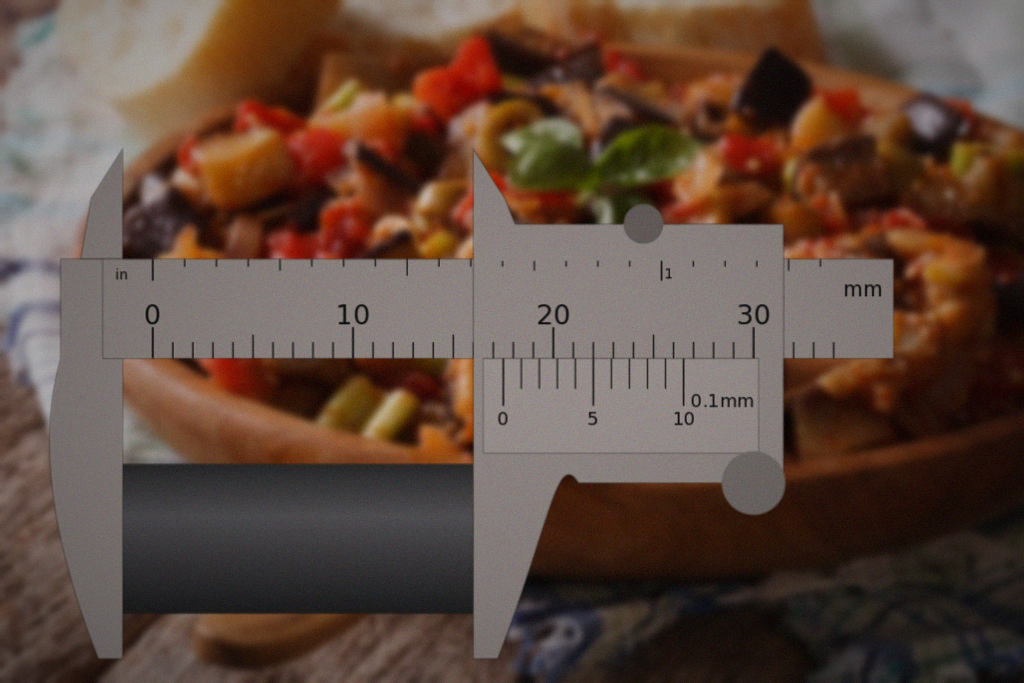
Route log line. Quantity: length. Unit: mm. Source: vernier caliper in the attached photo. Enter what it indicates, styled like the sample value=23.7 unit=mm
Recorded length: value=17.5 unit=mm
